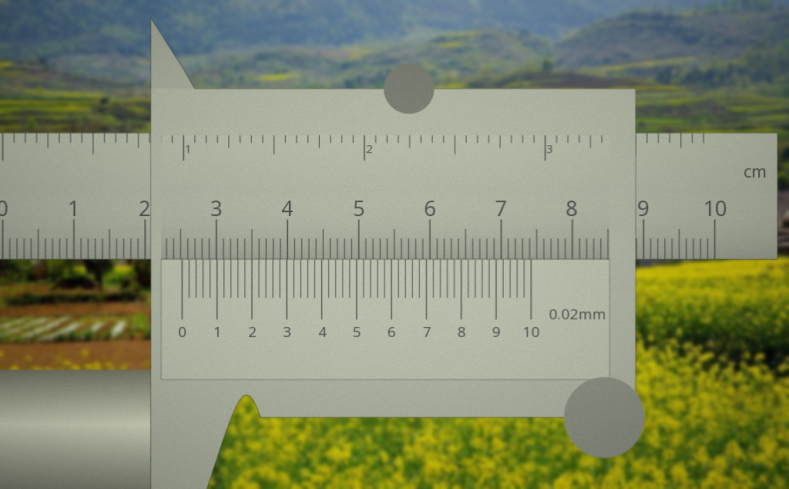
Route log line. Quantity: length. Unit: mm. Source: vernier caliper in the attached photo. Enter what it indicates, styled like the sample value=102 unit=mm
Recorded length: value=25.2 unit=mm
